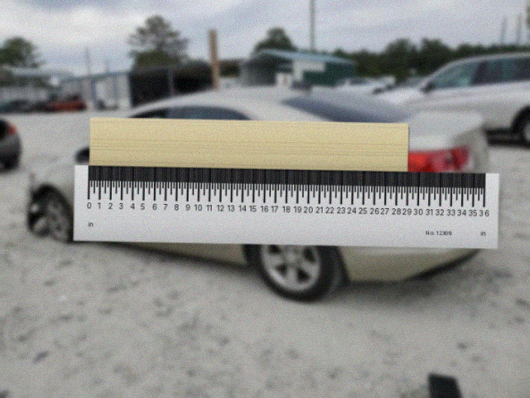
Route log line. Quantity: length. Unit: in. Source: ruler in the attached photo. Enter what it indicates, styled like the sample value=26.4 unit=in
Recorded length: value=29 unit=in
